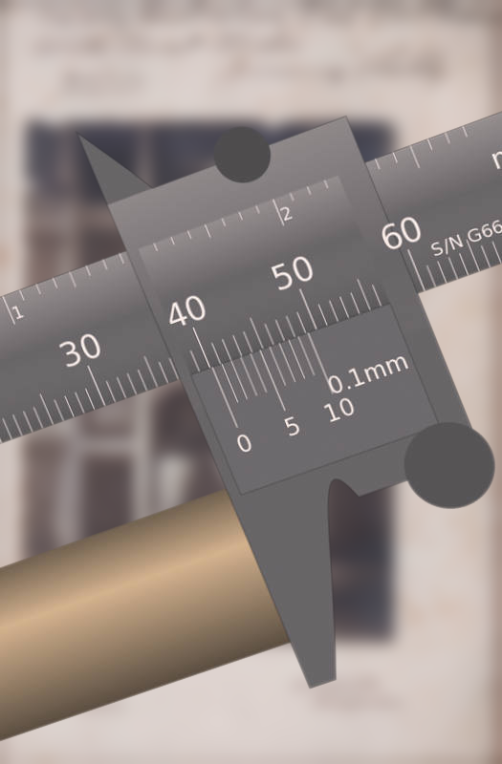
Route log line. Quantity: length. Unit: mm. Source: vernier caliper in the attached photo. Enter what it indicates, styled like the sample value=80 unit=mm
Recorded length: value=40.2 unit=mm
